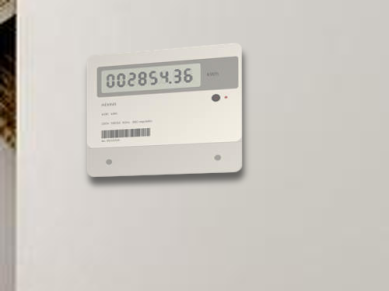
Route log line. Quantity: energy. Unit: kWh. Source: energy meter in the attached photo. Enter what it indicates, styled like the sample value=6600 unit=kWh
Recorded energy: value=2854.36 unit=kWh
